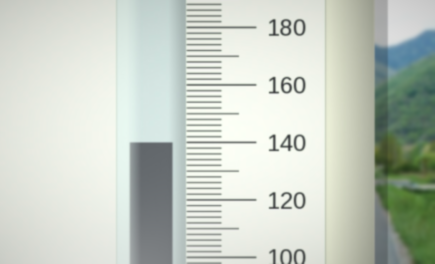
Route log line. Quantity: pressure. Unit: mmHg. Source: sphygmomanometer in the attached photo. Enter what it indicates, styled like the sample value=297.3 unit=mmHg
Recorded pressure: value=140 unit=mmHg
